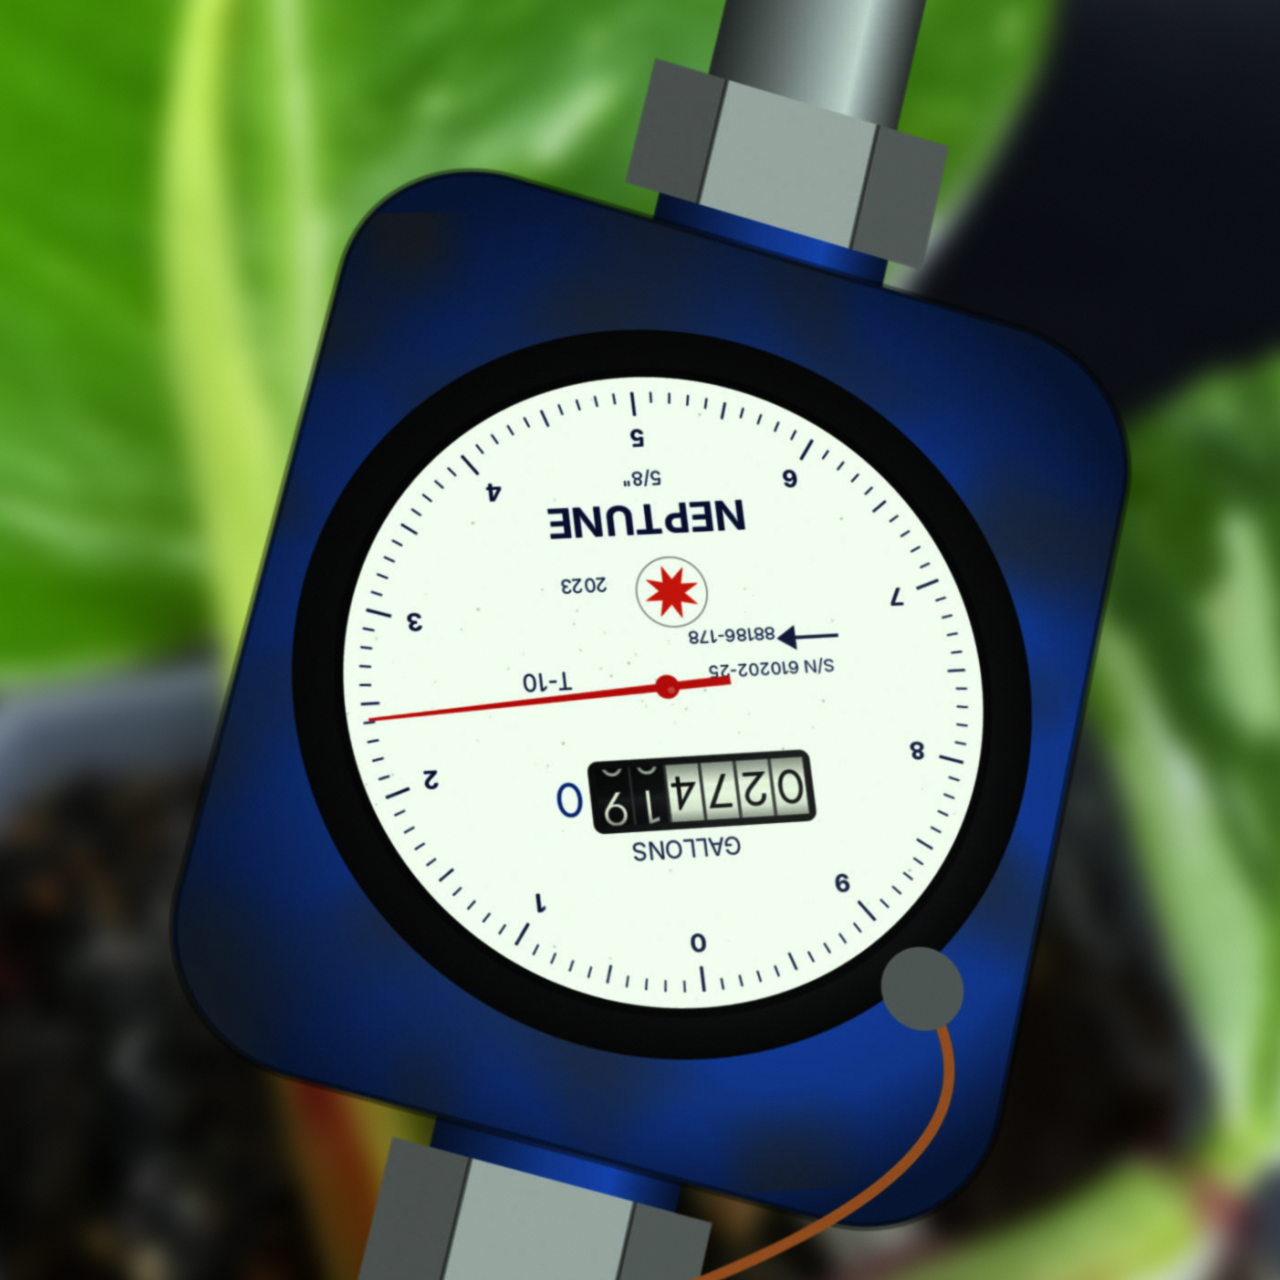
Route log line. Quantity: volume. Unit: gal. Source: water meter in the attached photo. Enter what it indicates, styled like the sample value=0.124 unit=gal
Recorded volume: value=274192.4 unit=gal
